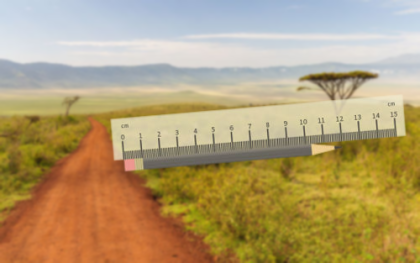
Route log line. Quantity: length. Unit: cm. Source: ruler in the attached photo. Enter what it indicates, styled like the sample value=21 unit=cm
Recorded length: value=12 unit=cm
